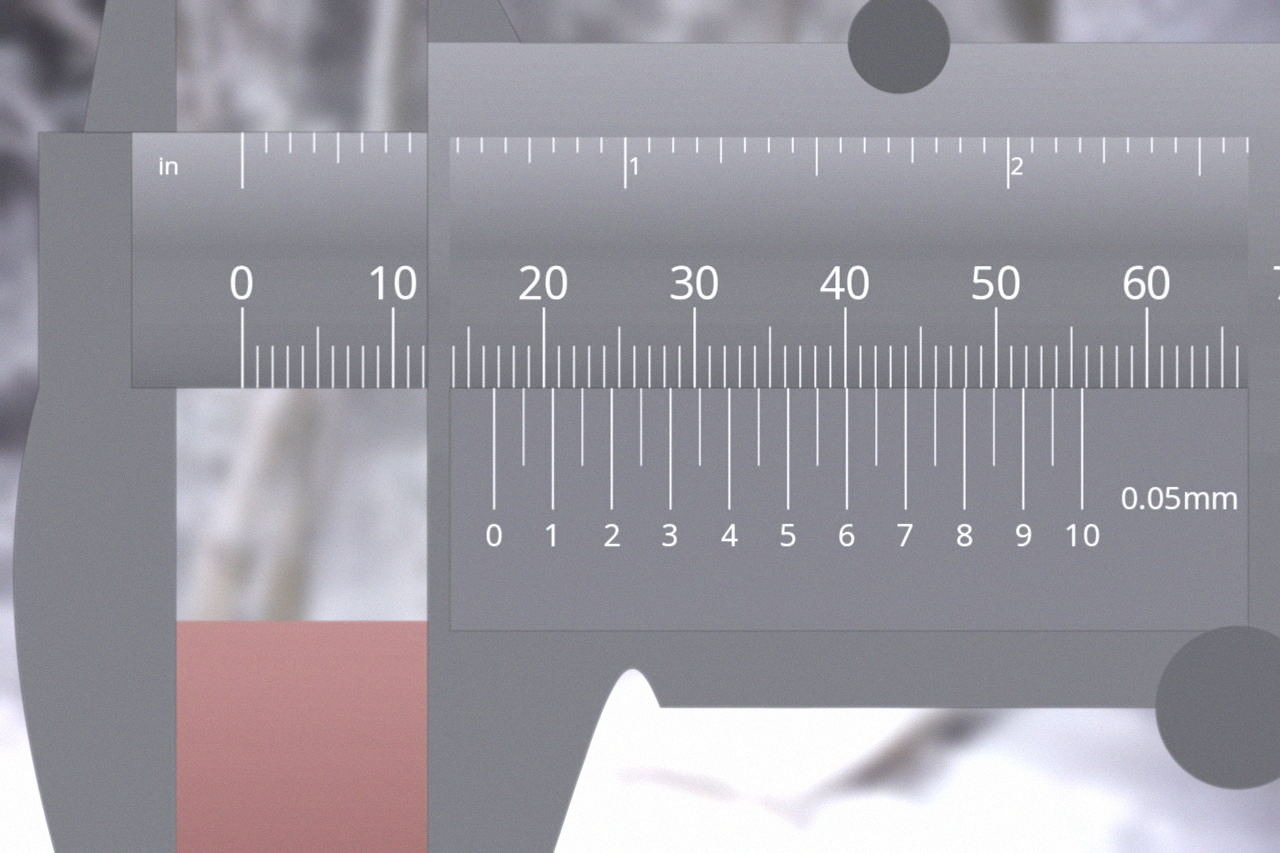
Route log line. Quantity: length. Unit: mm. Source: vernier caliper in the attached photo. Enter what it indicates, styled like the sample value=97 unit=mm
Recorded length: value=16.7 unit=mm
